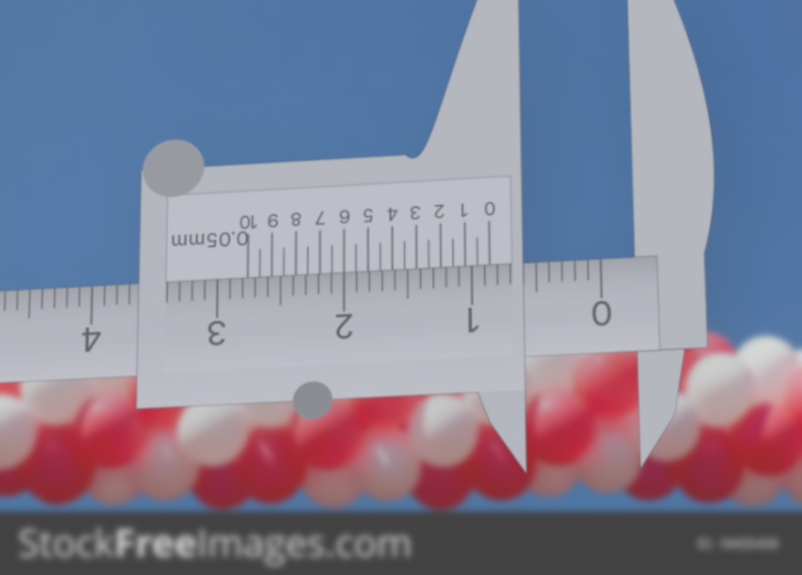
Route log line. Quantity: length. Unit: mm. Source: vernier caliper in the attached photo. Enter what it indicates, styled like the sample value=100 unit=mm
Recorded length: value=8.6 unit=mm
